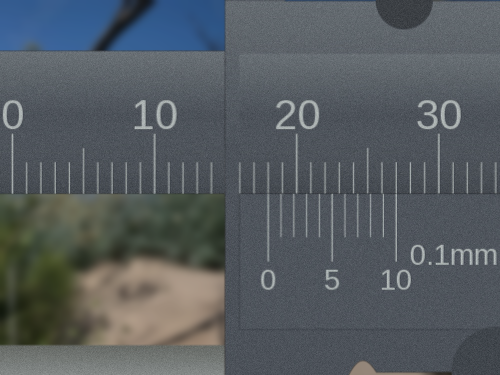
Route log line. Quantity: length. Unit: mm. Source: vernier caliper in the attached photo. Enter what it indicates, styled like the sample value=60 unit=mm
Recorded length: value=18.0 unit=mm
